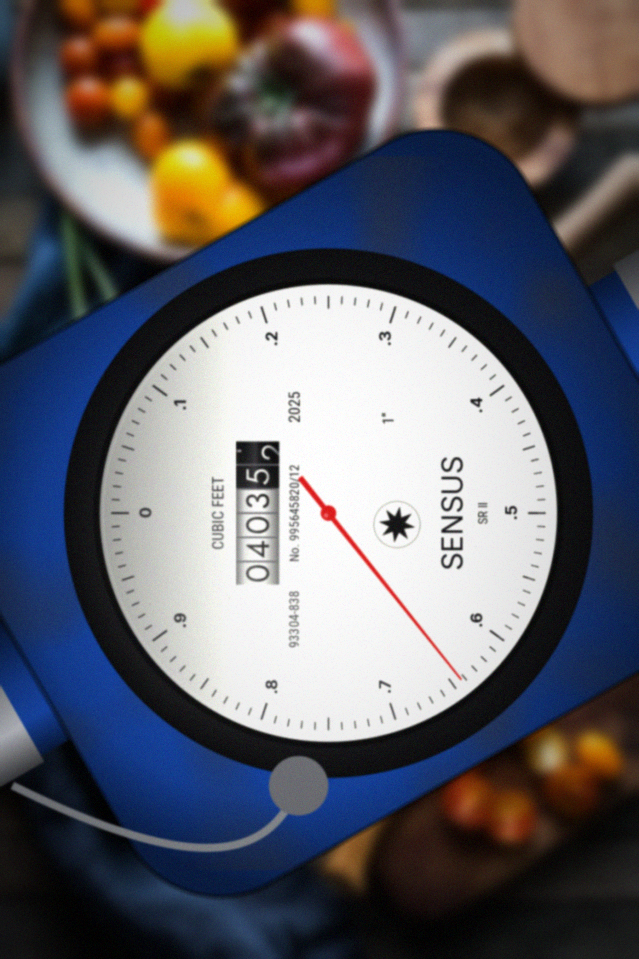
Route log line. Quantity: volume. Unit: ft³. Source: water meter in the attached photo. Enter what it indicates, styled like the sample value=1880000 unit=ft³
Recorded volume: value=40351.64 unit=ft³
